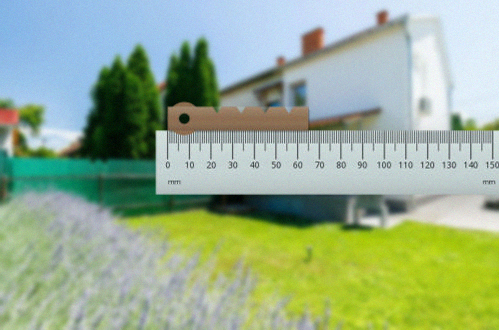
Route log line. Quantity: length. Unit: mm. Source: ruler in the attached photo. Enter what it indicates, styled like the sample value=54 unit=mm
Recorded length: value=65 unit=mm
